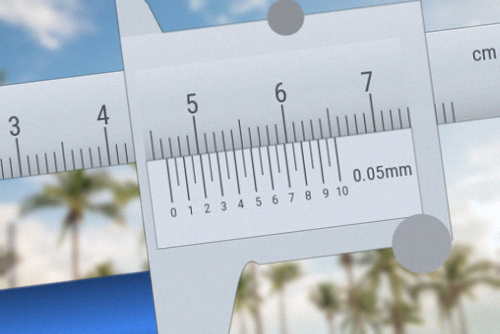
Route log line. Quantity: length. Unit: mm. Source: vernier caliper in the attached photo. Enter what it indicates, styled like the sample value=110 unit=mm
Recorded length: value=46.4 unit=mm
